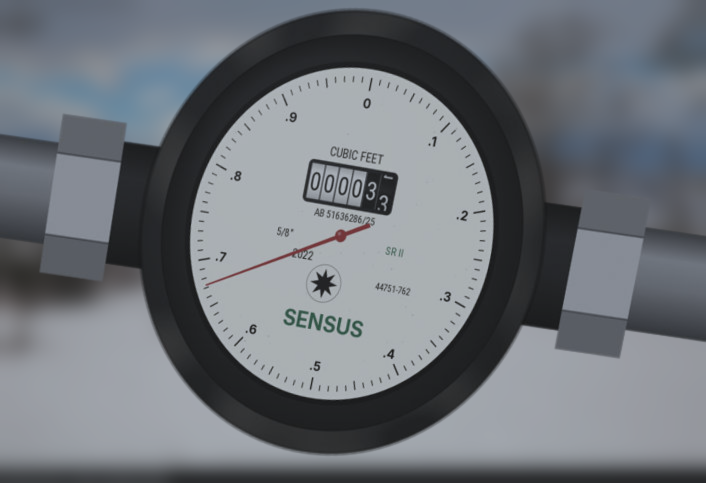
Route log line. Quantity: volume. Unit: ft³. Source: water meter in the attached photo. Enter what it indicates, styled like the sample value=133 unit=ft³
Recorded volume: value=32.67 unit=ft³
